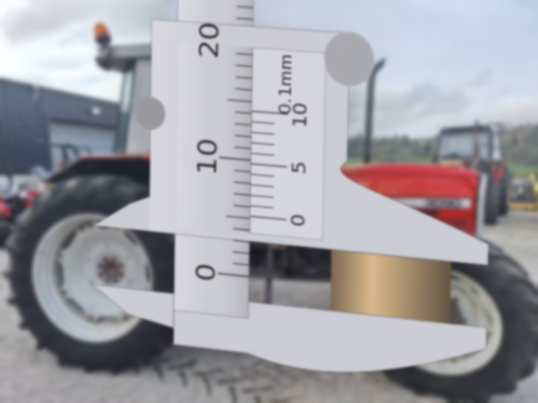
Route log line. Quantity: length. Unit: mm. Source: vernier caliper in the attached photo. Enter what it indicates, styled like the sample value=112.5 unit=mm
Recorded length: value=5.2 unit=mm
